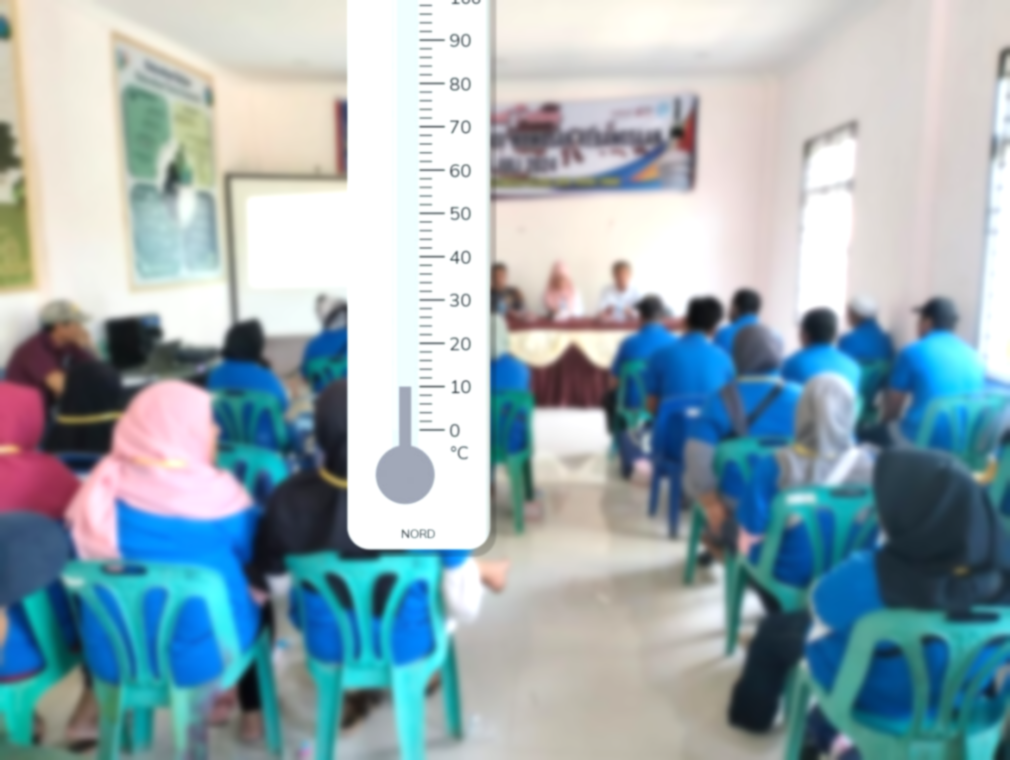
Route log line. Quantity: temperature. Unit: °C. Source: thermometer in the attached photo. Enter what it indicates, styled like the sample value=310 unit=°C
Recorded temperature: value=10 unit=°C
